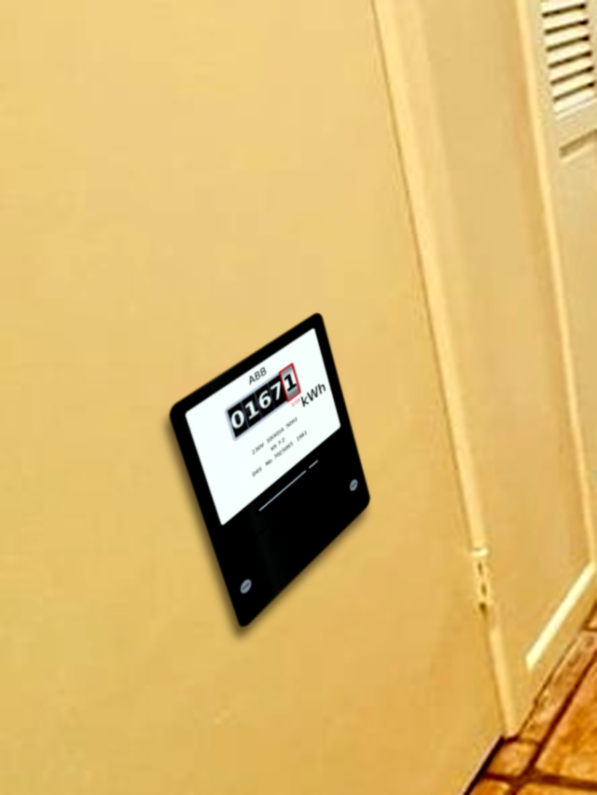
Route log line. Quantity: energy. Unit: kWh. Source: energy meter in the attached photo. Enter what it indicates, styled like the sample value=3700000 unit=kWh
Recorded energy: value=167.1 unit=kWh
